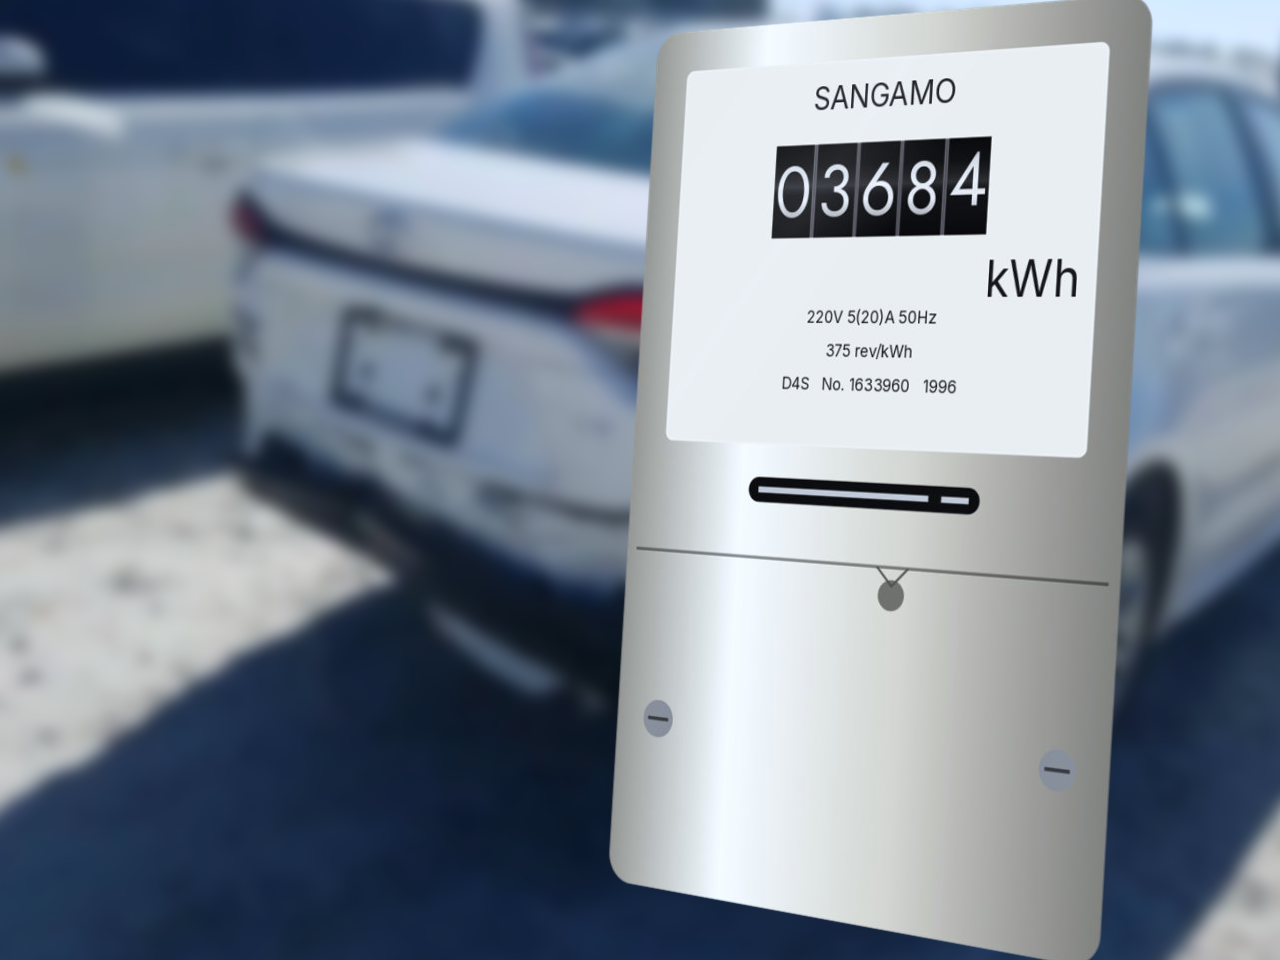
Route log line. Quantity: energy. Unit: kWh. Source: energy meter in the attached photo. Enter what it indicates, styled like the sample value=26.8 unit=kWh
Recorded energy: value=3684 unit=kWh
